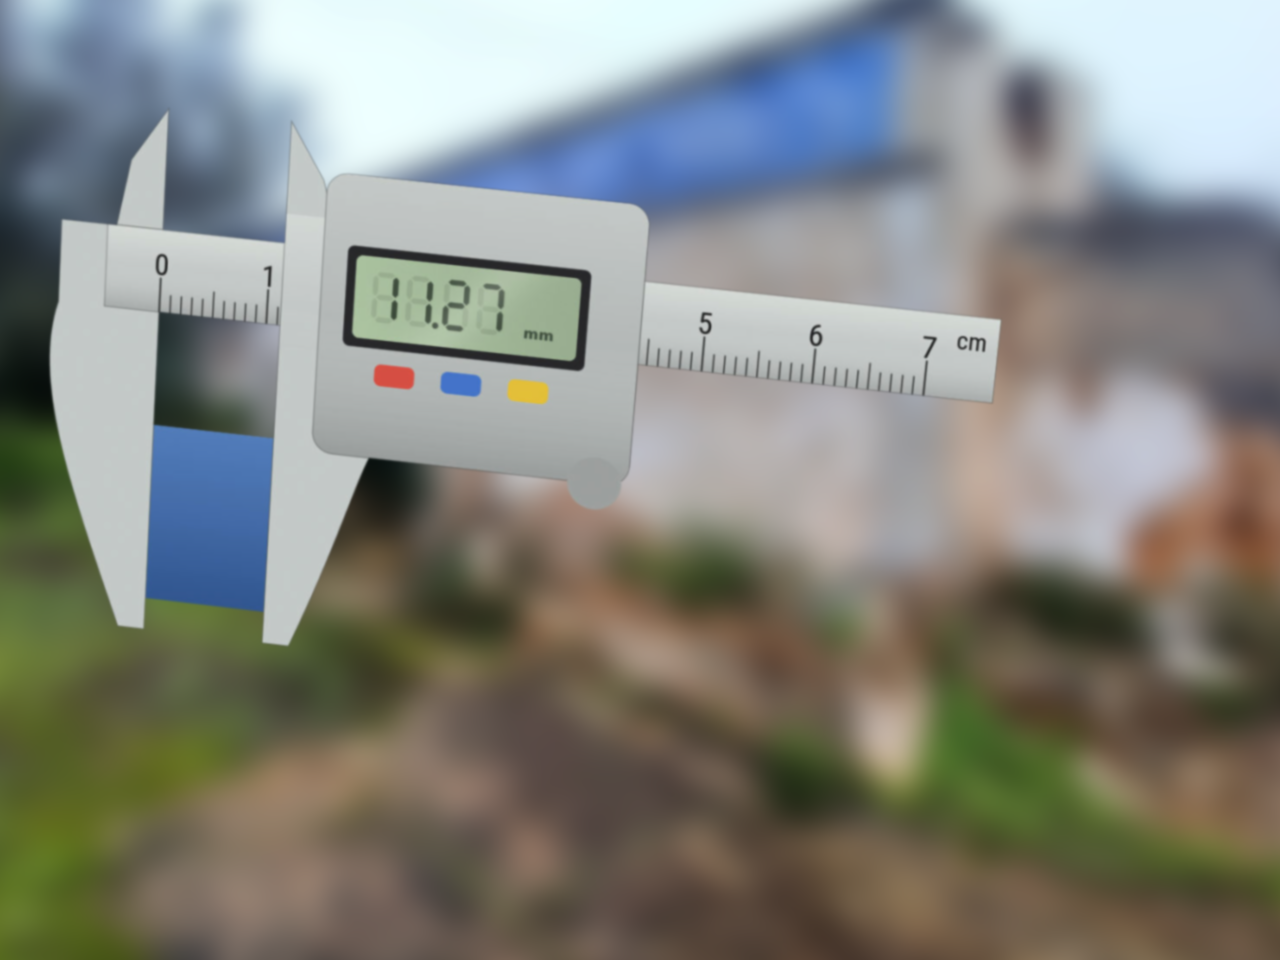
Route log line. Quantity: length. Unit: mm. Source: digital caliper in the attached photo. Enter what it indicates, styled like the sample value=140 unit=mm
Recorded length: value=11.27 unit=mm
